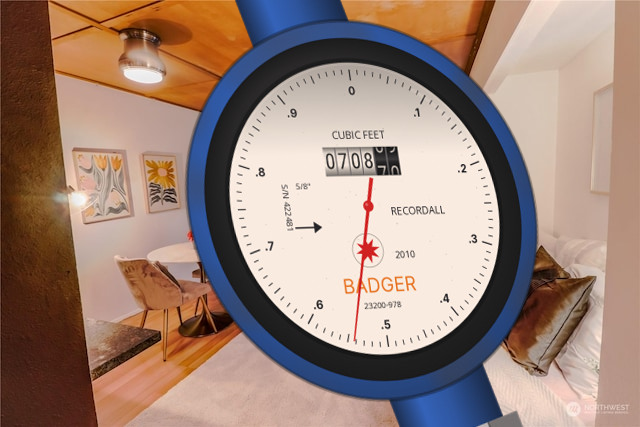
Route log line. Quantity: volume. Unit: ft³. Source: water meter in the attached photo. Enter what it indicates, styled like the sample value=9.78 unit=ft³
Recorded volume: value=70869.54 unit=ft³
